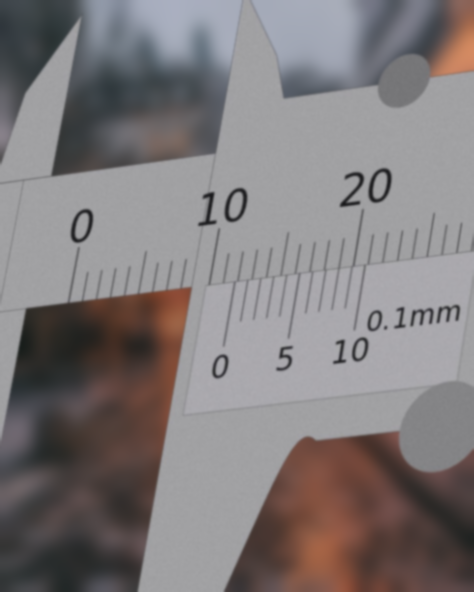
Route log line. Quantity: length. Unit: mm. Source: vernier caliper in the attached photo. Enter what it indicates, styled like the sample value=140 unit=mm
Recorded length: value=11.8 unit=mm
